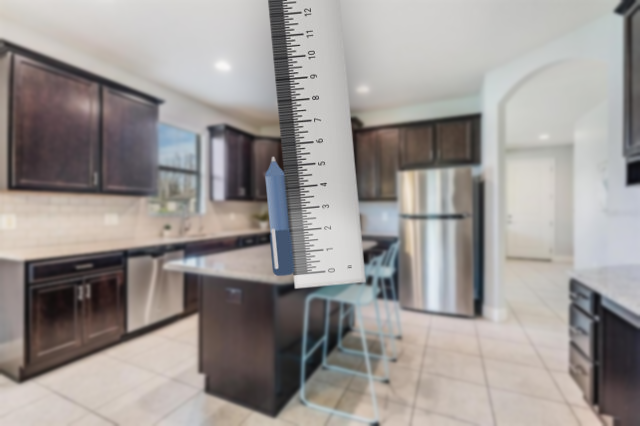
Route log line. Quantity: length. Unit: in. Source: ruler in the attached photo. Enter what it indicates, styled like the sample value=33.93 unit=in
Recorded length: value=5.5 unit=in
